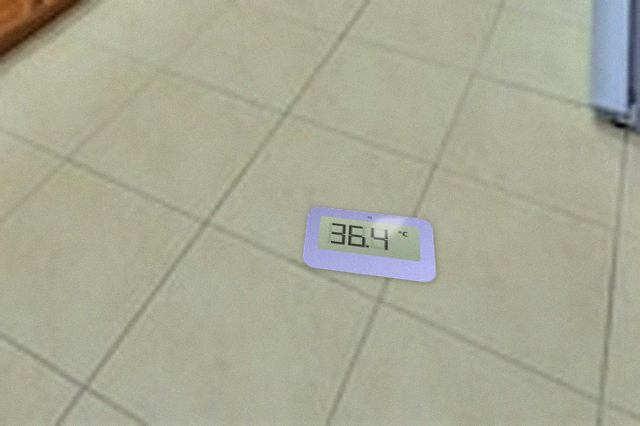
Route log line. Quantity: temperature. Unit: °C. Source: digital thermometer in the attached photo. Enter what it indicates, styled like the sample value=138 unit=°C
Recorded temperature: value=36.4 unit=°C
